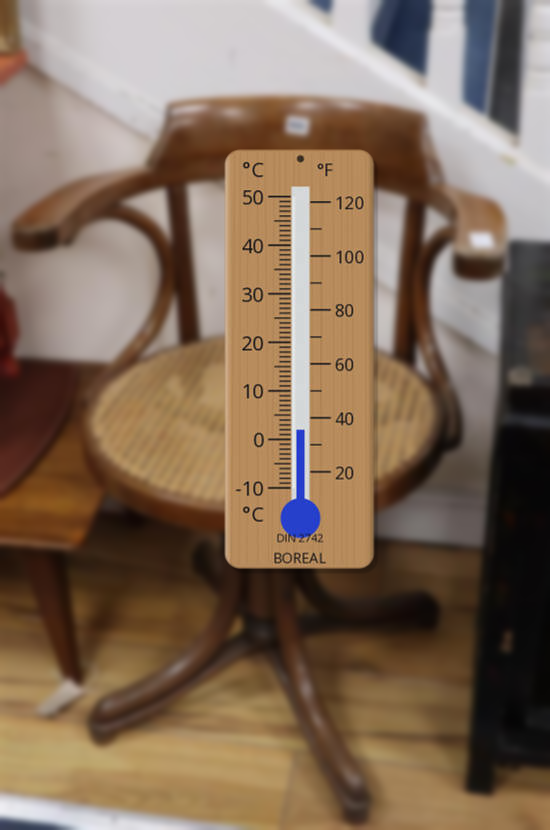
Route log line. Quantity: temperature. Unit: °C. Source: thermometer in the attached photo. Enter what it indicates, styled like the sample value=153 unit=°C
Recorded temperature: value=2 unit=°C
